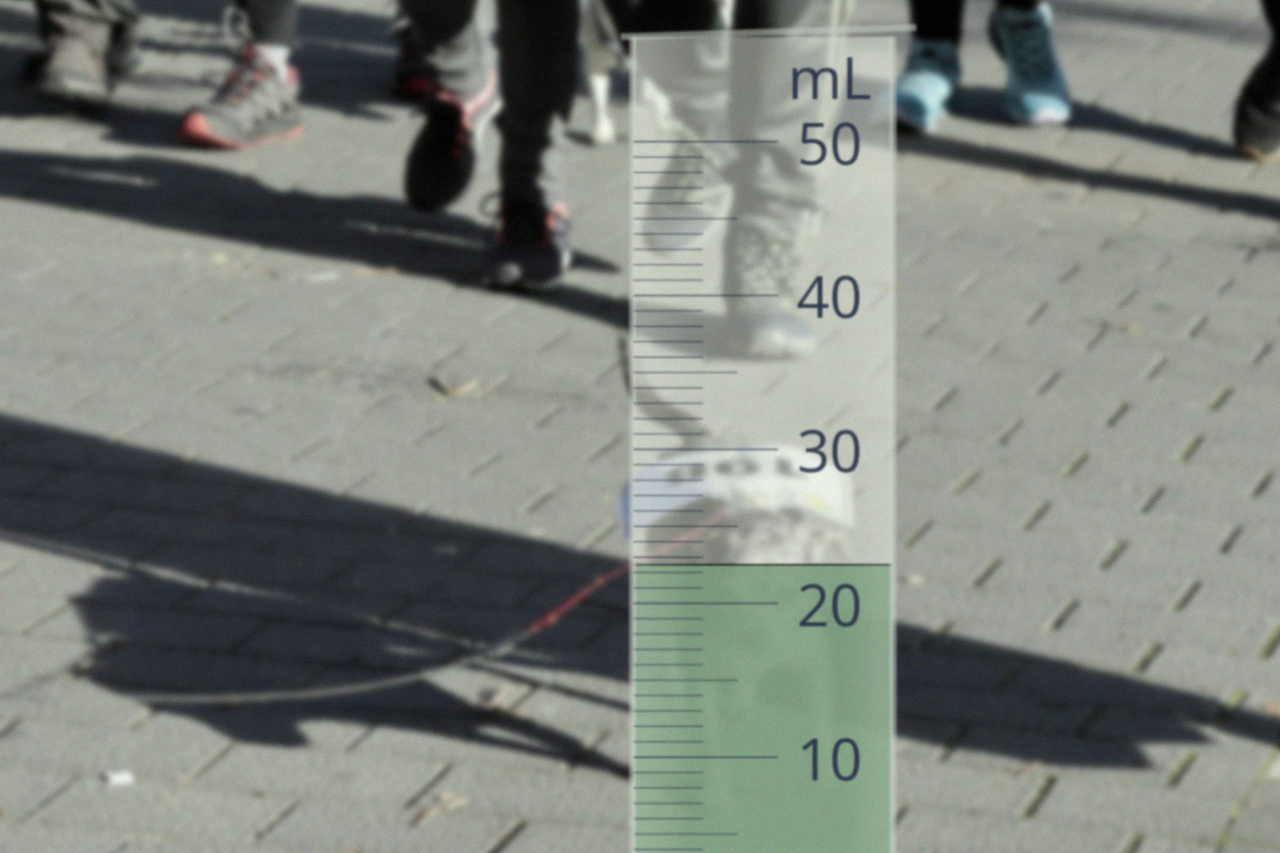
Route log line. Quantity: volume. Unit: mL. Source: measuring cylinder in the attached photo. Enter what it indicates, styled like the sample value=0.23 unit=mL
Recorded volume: value=22.5 unit=mL
